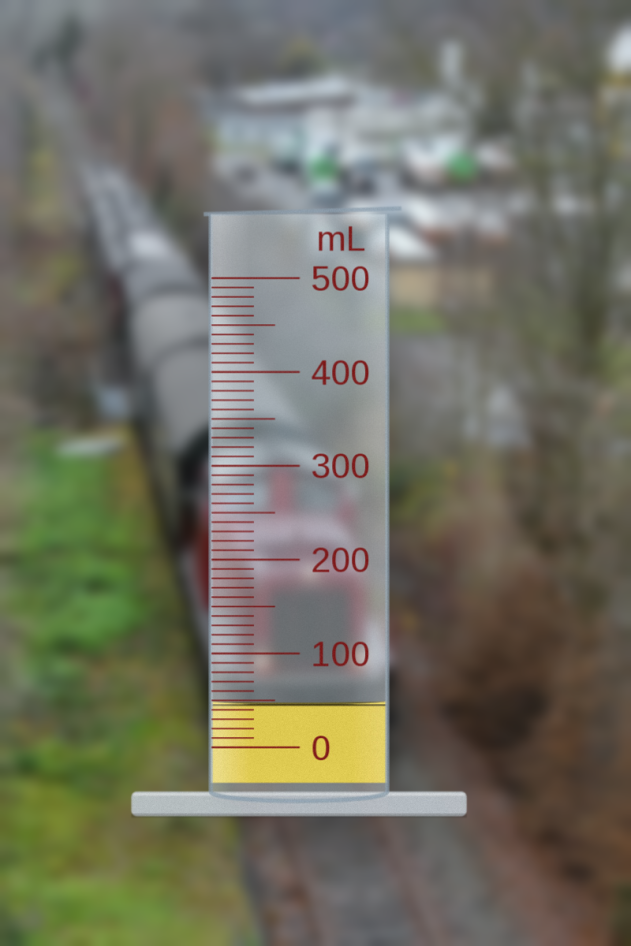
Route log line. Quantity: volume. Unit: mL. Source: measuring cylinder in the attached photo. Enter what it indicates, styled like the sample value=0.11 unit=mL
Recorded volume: value=45 unit=mL
